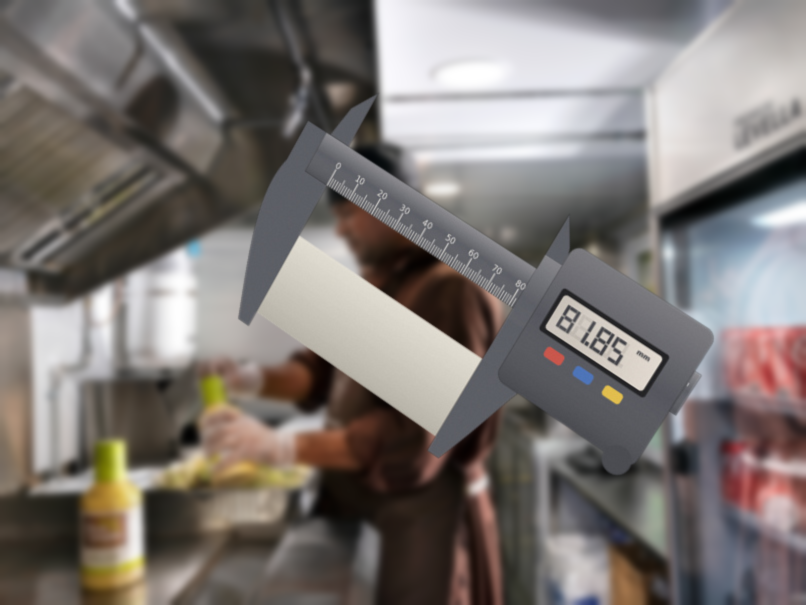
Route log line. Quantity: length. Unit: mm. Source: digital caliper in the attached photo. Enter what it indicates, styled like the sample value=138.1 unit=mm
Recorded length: value=81.85 unit=mm
